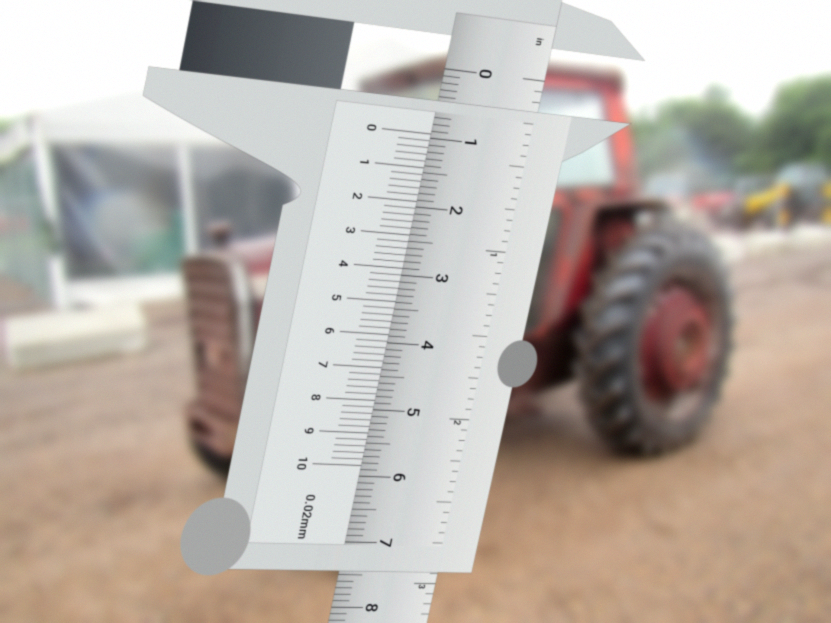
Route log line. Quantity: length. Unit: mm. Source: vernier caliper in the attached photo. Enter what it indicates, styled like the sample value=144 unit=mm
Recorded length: value=9.4 unit=mm
